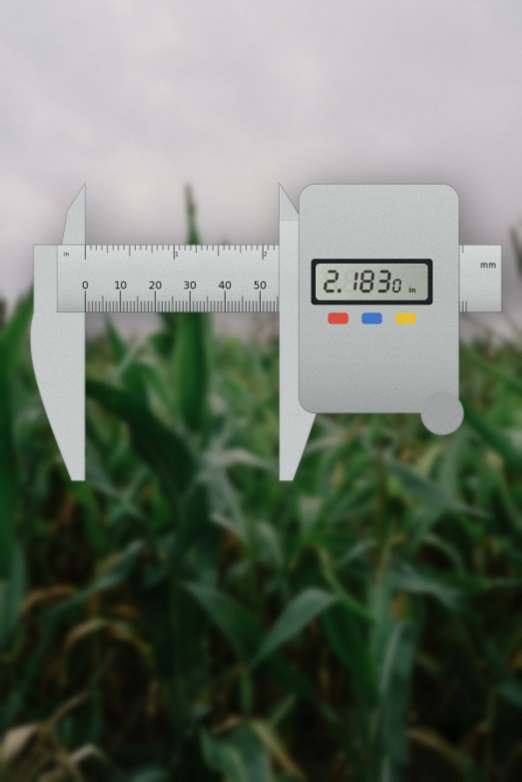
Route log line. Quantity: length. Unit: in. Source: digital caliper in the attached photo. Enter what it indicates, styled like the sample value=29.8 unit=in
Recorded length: value=2.1830 unit=in
